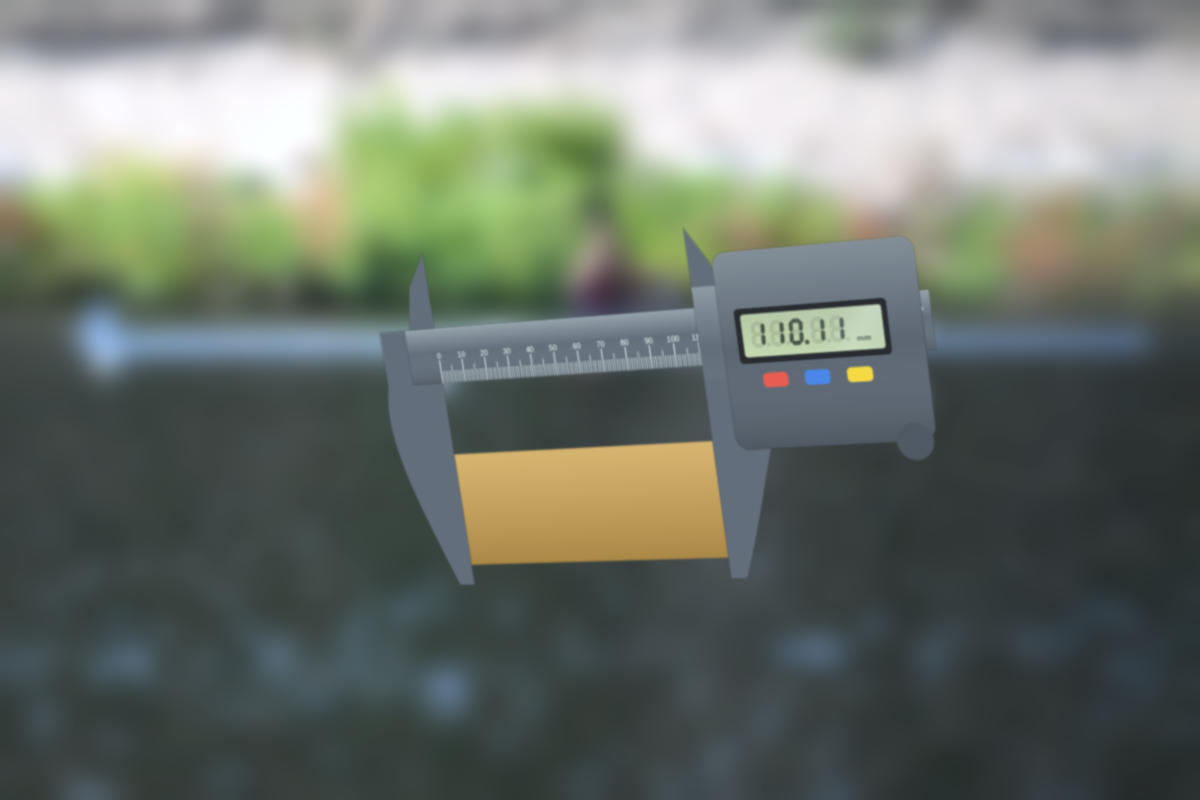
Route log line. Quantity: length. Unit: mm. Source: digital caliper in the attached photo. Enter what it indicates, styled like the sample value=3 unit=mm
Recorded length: value=110.11 unit=mm
